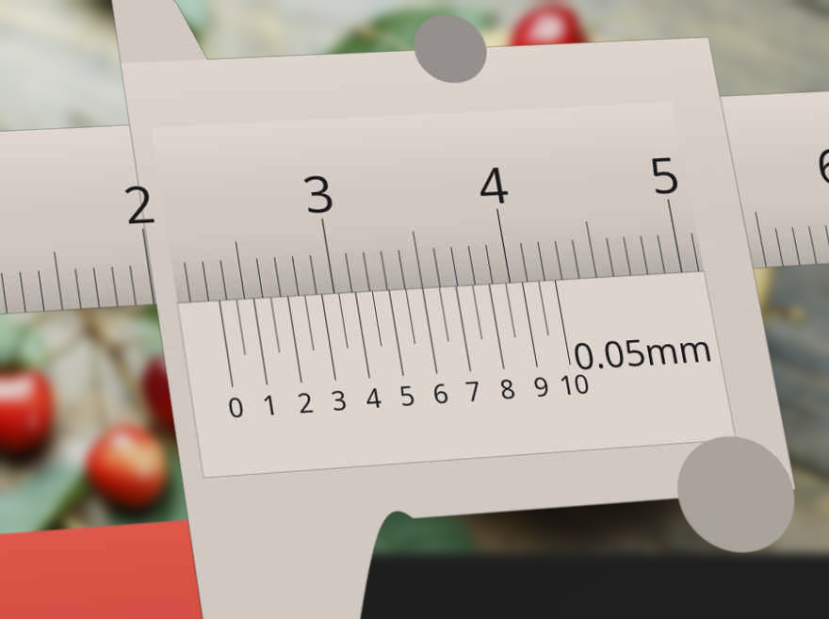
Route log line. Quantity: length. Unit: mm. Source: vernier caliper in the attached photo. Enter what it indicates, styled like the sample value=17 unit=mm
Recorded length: value=23.6 unit=mm
